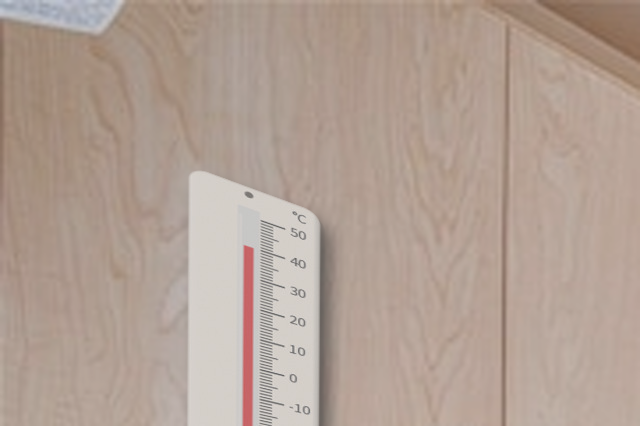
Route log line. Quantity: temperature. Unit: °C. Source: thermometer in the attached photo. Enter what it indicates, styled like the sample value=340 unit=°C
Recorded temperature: value=40 unit=°C
